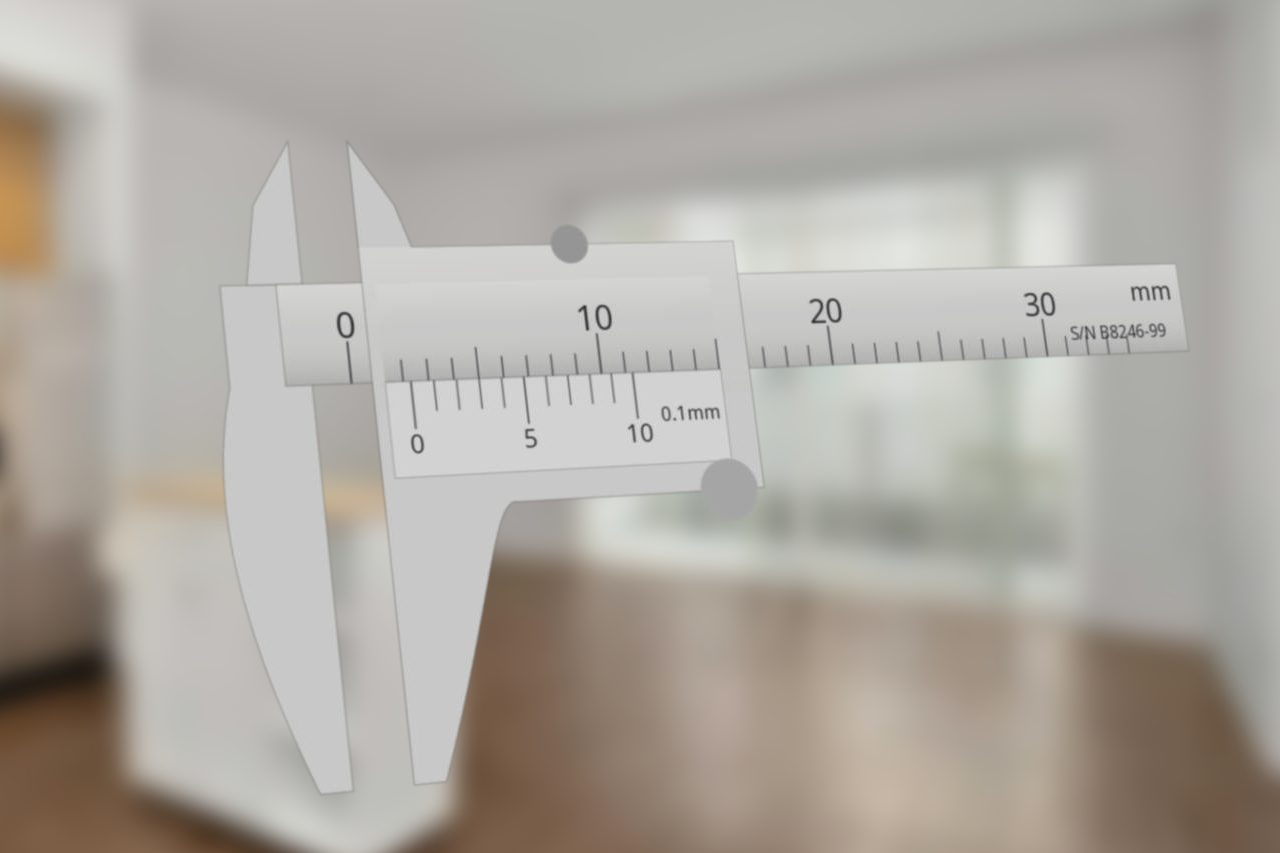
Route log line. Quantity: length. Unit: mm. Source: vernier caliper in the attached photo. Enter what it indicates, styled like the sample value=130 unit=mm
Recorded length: value=2.3 unit=mm
